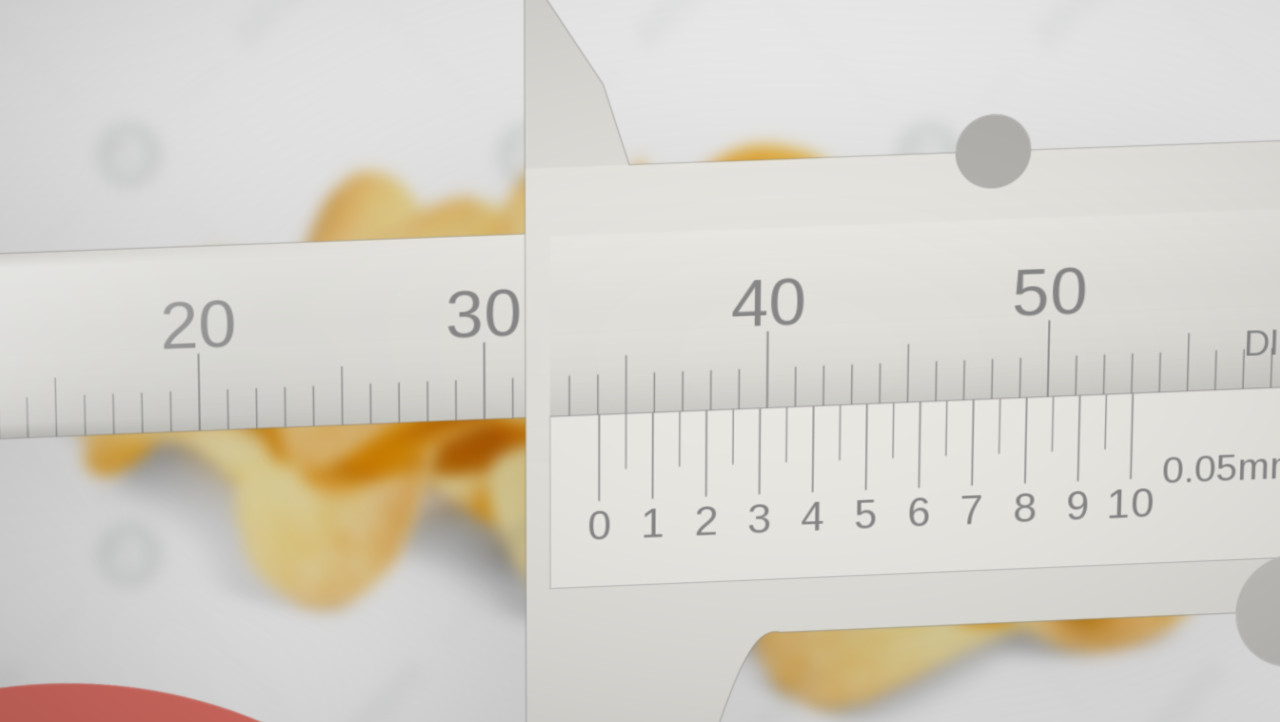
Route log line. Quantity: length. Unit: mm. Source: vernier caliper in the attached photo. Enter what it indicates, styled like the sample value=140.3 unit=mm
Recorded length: value=34.05 unit=mm
